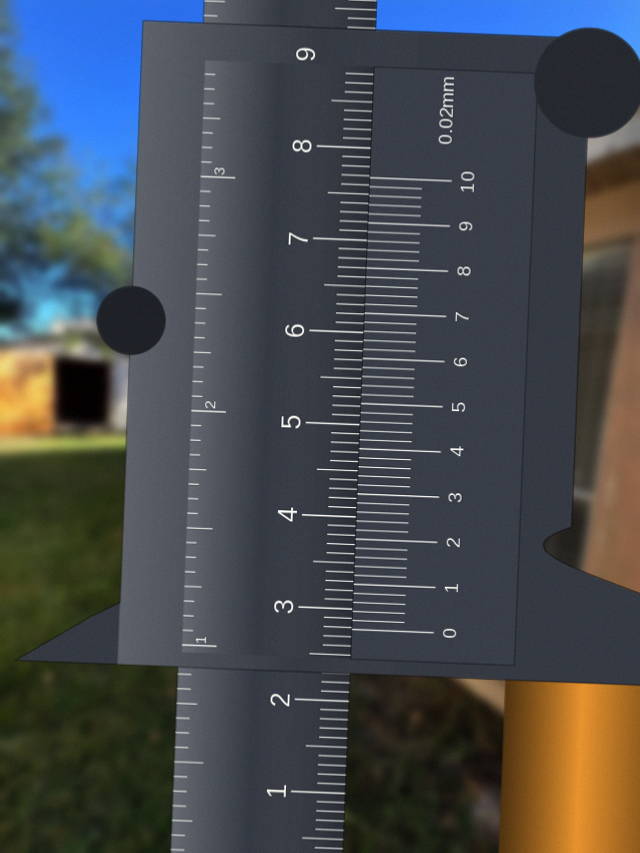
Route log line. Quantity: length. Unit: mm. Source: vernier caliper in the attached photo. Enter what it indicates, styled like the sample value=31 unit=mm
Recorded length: value=27.8 unit=mm
